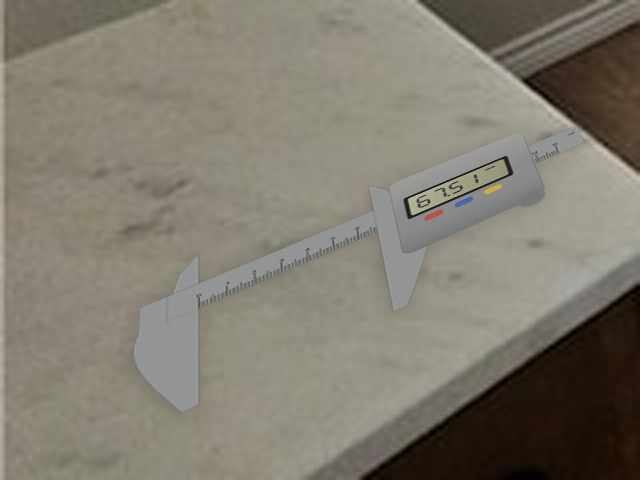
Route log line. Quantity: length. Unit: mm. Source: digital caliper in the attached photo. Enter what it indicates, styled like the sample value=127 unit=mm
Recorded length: value=67.51 unit=mm
